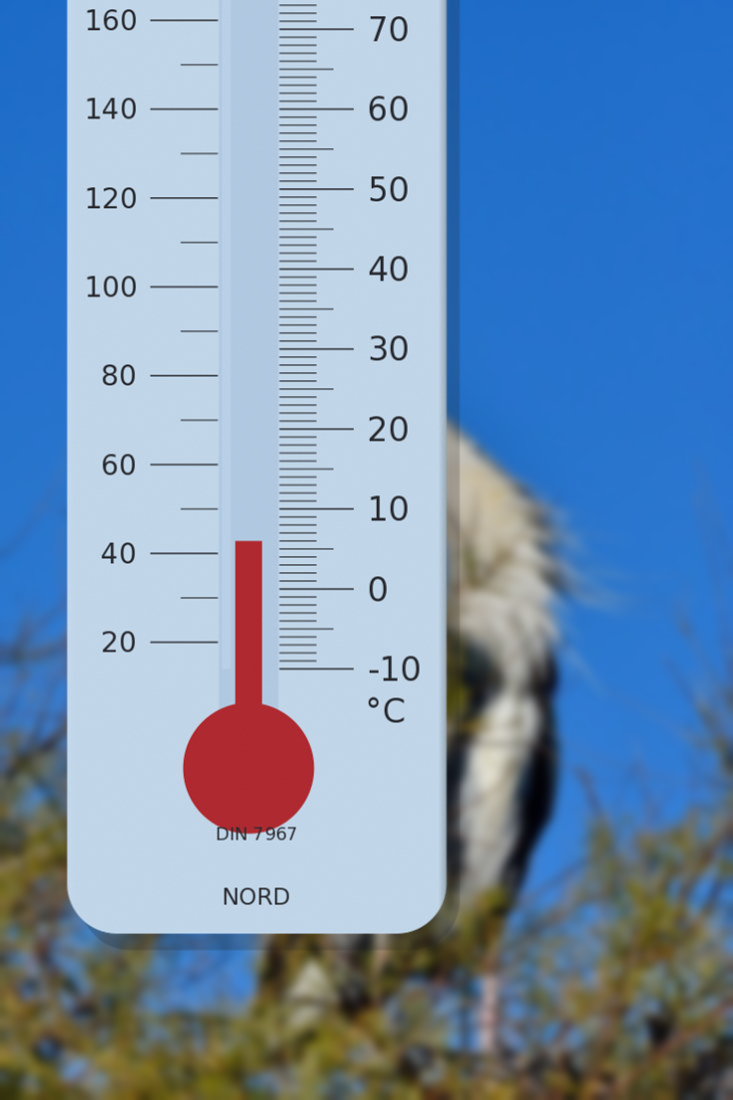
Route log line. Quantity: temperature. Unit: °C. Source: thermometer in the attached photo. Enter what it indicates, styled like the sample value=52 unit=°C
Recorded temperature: value=6 unit=°C
